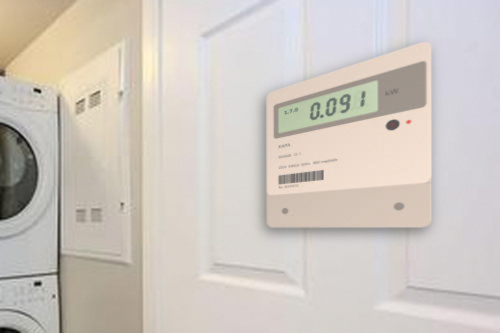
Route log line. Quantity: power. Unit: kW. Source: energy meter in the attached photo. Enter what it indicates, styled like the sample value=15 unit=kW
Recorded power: value=0.091 unit=kW
